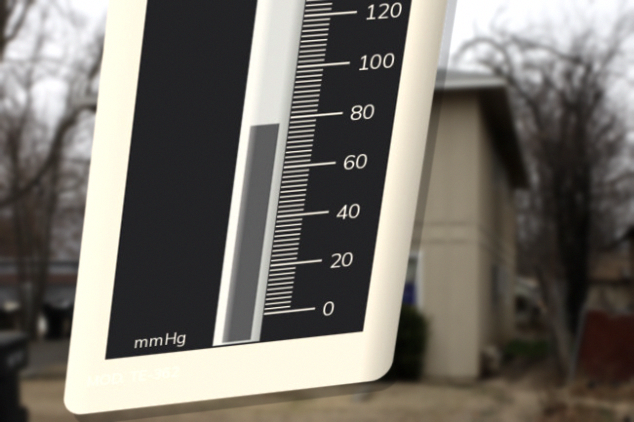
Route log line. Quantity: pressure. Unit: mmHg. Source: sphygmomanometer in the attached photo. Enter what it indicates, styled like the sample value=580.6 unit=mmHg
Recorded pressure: value=78 unit=mmHg
